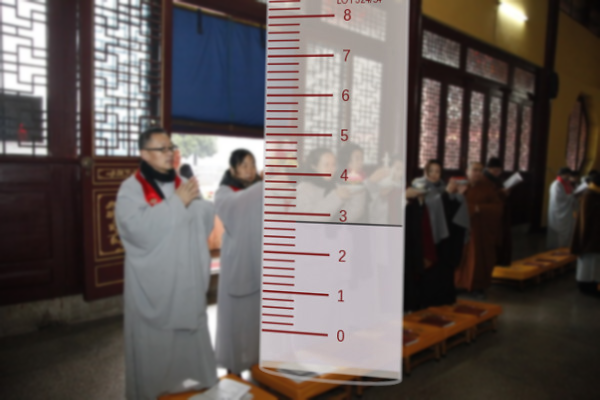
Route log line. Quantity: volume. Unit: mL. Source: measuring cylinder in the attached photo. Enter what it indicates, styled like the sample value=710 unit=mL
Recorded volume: value=2.8 unit=mL
